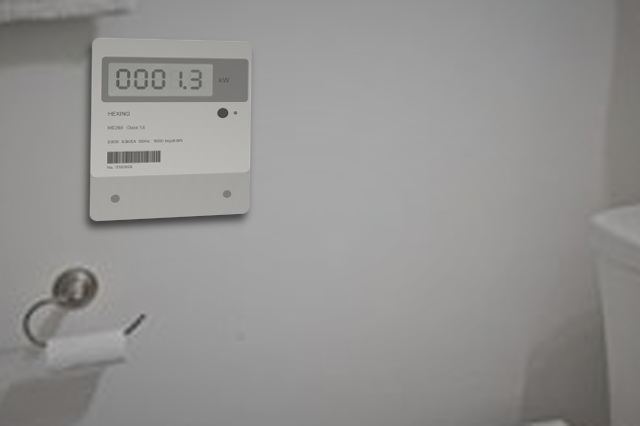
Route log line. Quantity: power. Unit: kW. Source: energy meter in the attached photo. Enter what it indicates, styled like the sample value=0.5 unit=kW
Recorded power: value=1.3 unit=kW
